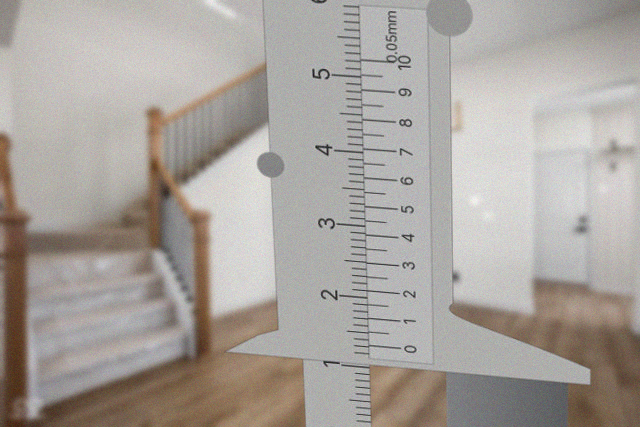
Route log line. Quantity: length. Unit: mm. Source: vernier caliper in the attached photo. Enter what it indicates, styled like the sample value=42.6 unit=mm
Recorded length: value=13.2 unit=mm
